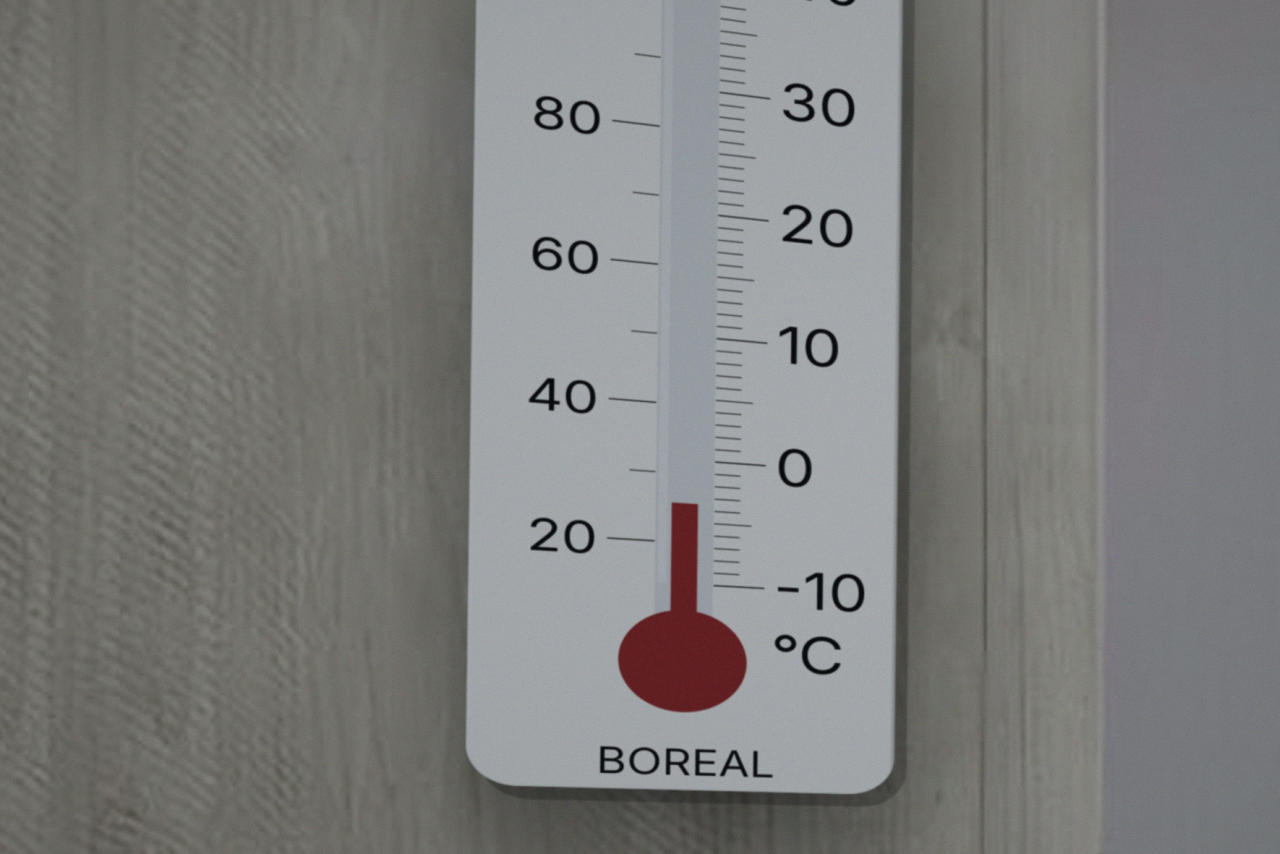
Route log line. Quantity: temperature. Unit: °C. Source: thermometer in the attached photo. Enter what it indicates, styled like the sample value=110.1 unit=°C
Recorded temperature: value=-3.5 unit=°C
